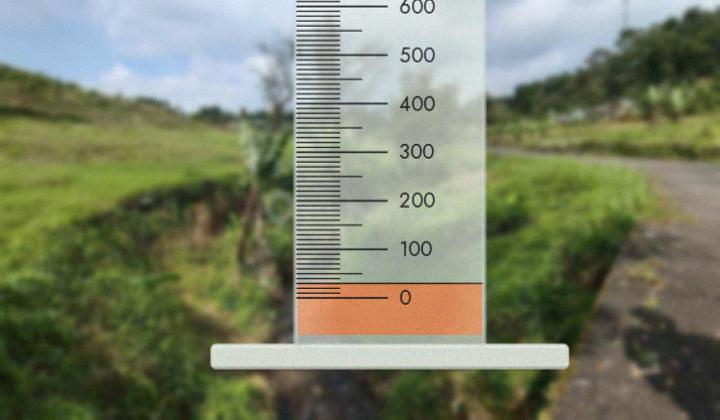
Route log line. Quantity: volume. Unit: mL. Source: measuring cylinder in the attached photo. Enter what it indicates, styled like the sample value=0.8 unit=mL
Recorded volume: value=30 unit=mL
